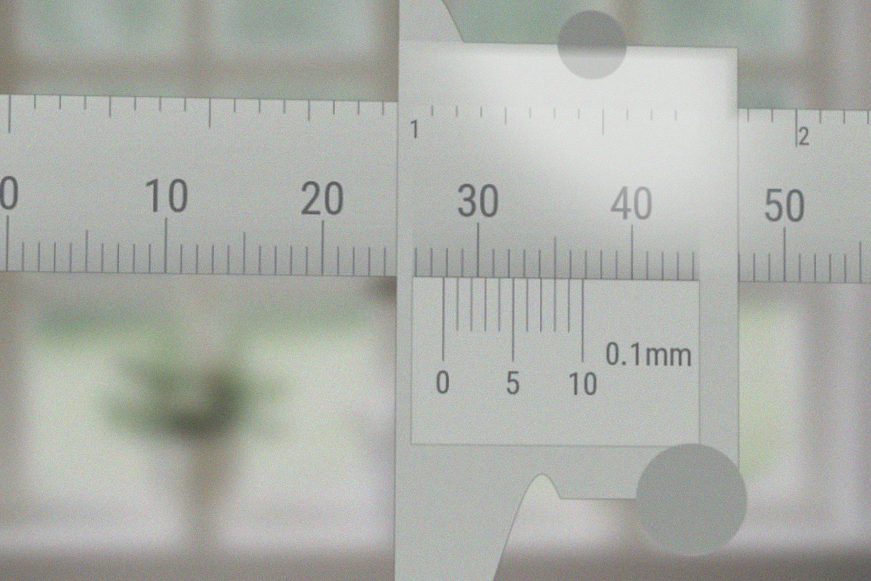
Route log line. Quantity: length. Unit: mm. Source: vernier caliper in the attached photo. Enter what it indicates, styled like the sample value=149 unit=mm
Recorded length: value=27.8 unit=mm
